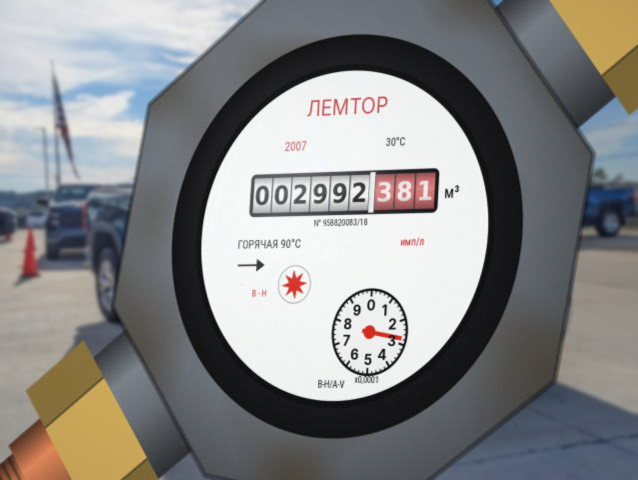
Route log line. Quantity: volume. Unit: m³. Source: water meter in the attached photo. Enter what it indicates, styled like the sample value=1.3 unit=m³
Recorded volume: value=2992.3812 unit=m³
